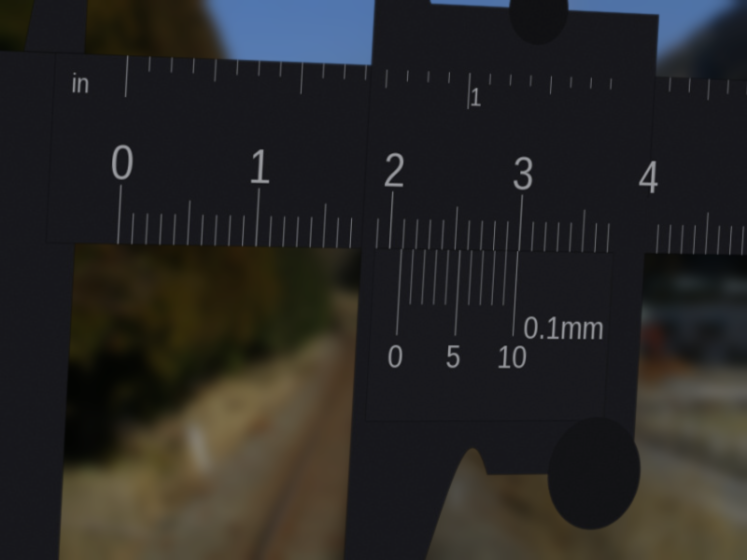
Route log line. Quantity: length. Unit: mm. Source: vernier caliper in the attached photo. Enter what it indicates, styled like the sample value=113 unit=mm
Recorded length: value=20.9 unit=mm
